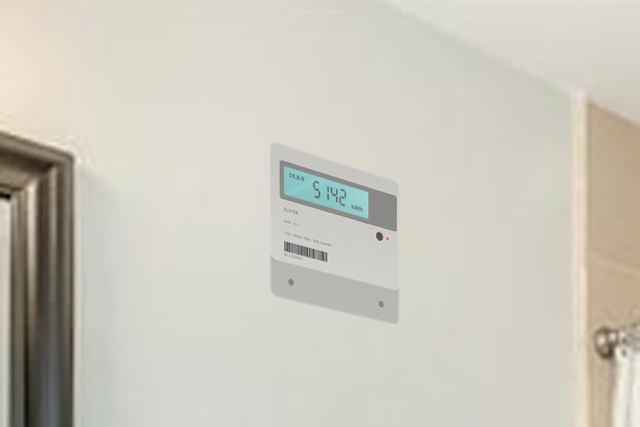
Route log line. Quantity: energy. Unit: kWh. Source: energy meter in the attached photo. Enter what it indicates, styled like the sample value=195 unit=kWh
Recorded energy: value=5142 unit=kWh
